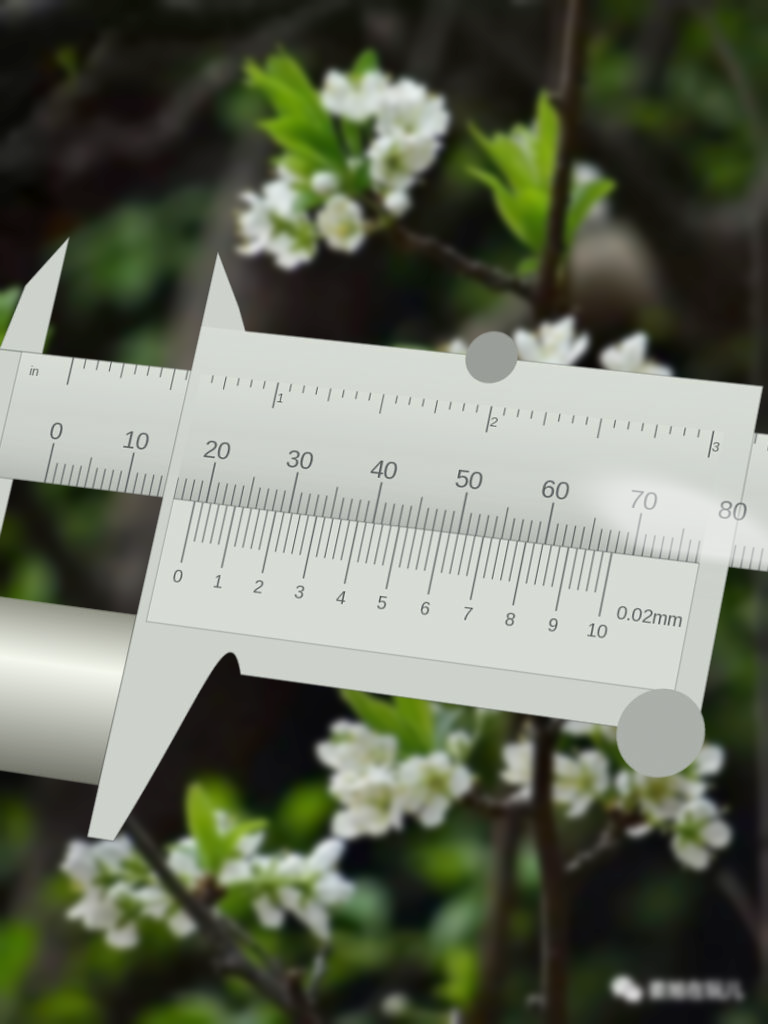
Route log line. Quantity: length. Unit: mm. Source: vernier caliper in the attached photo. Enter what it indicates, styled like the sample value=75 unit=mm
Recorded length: value=18.6 unit=mm
